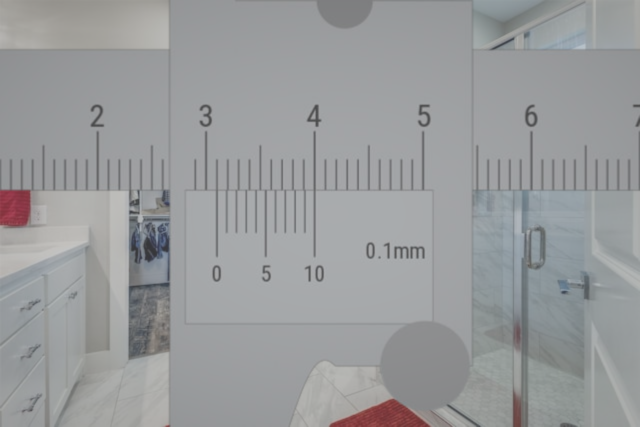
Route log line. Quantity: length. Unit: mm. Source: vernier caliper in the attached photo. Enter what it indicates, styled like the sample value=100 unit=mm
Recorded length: value=31.0 unit=mm
